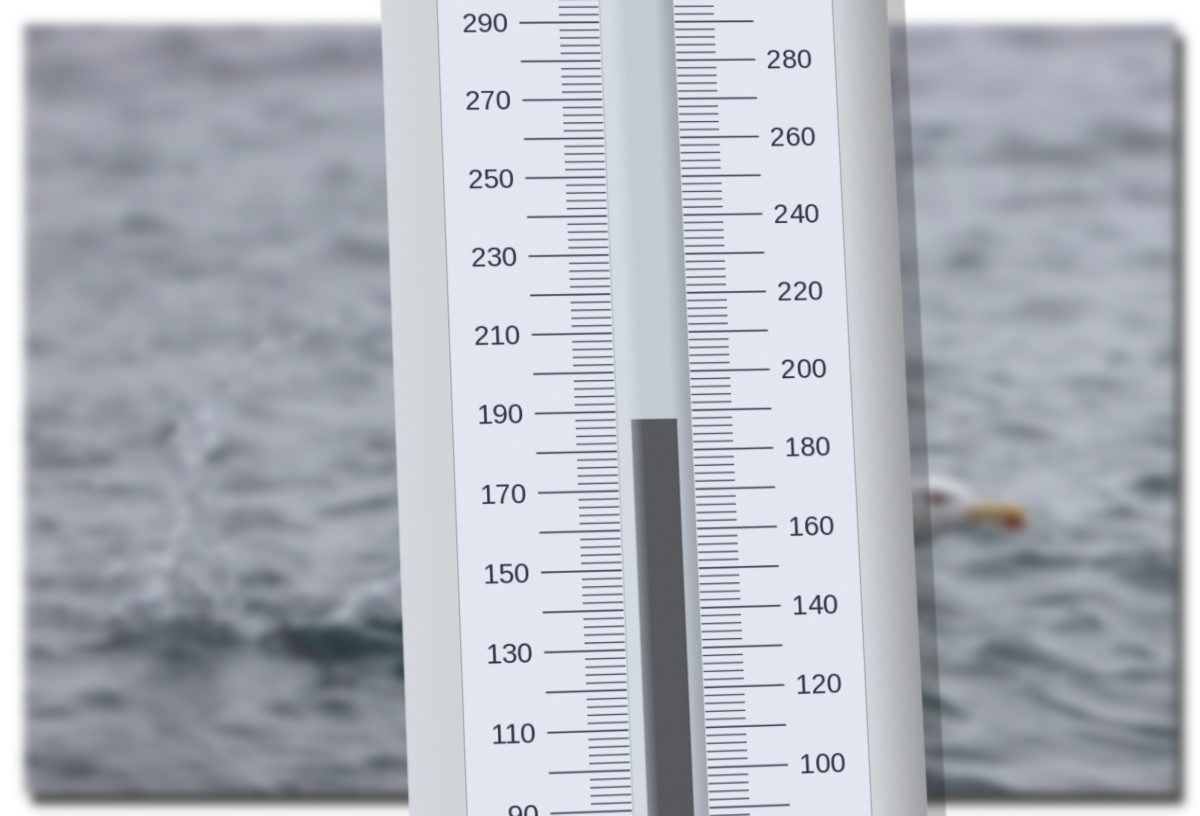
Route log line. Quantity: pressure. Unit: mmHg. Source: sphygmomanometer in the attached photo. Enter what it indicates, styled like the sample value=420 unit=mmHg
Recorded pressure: value=188 unit=mmHg
